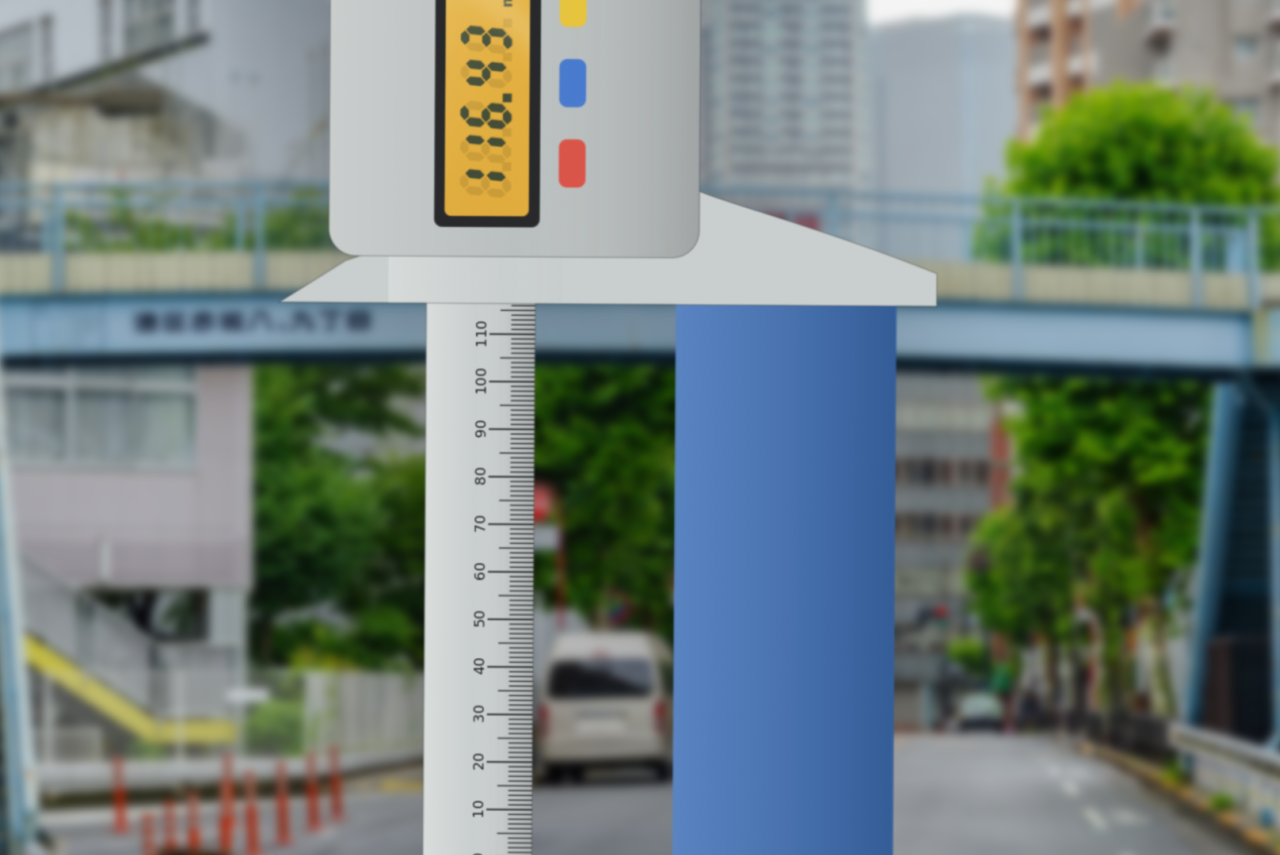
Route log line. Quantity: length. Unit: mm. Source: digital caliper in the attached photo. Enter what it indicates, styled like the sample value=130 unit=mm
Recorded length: value=116.43 unit=mm
